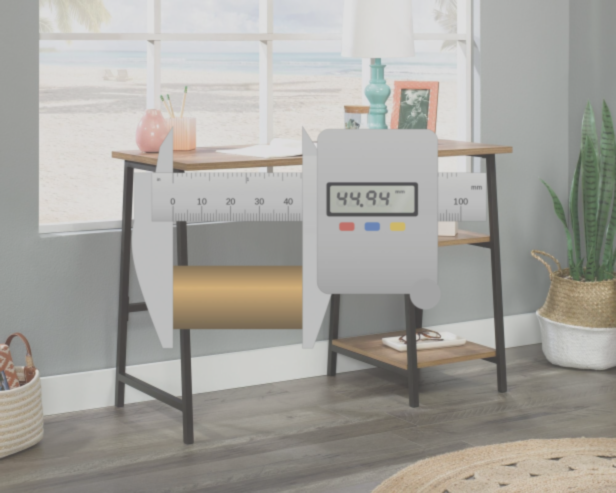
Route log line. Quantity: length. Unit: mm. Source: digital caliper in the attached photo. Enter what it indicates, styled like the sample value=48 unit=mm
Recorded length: value=44.94 unit=mm
